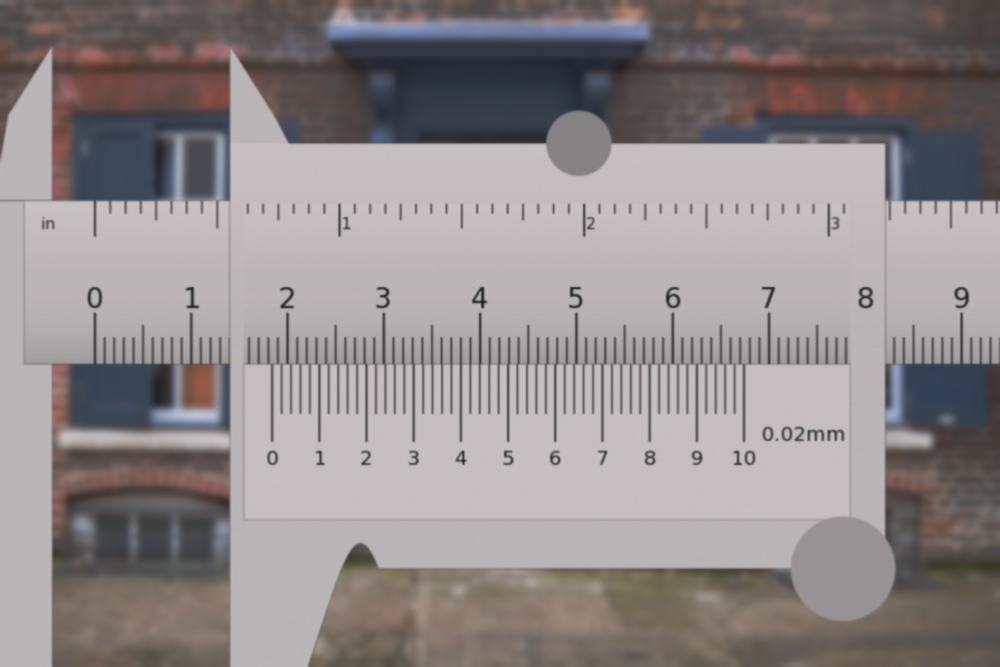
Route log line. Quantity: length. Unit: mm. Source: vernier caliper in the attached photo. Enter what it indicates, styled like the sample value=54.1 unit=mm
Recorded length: value=18.4 unit=mm
